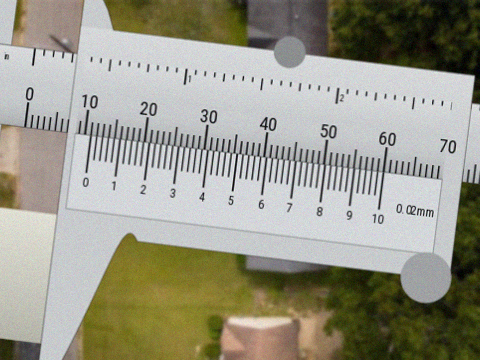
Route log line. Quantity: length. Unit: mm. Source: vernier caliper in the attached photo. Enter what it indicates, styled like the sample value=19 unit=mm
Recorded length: value=11.0 unit=mm
